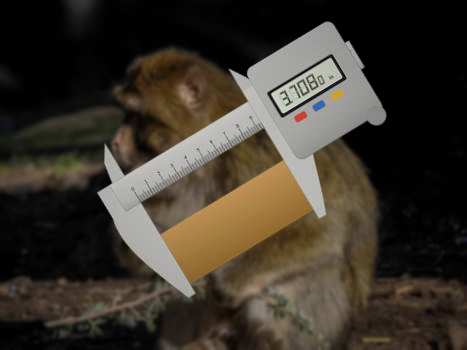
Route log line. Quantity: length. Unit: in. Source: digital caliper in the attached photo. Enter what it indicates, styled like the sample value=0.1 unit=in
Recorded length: value=3.7080 unit=in
